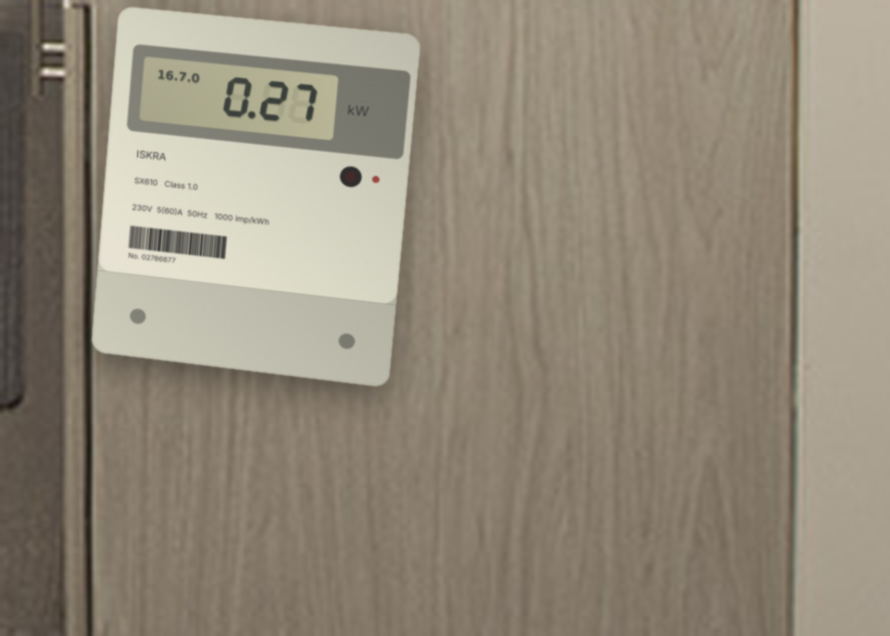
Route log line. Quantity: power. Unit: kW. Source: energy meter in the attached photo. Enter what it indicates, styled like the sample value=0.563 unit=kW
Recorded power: value=0.27 unit=kW
